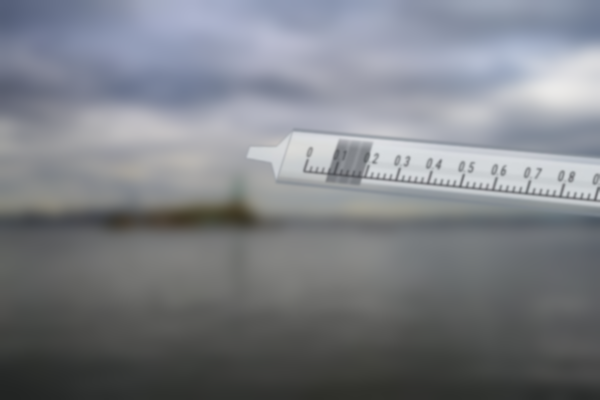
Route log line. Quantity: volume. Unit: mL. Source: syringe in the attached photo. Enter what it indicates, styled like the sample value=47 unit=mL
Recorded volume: value=0.08 unit=mL
